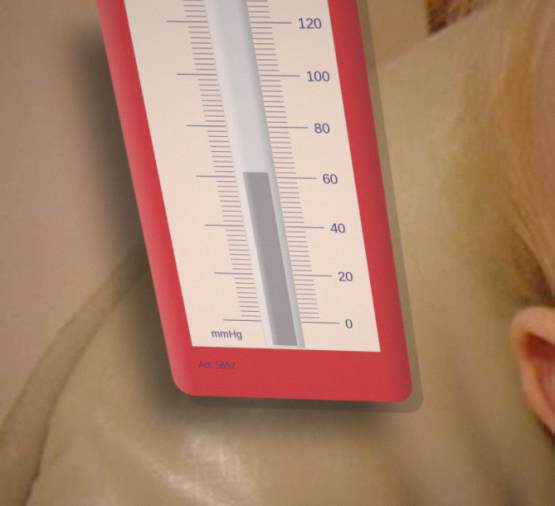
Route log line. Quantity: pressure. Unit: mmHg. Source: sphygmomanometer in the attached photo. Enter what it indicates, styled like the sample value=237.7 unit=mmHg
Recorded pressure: value=62 unit=mmHg
